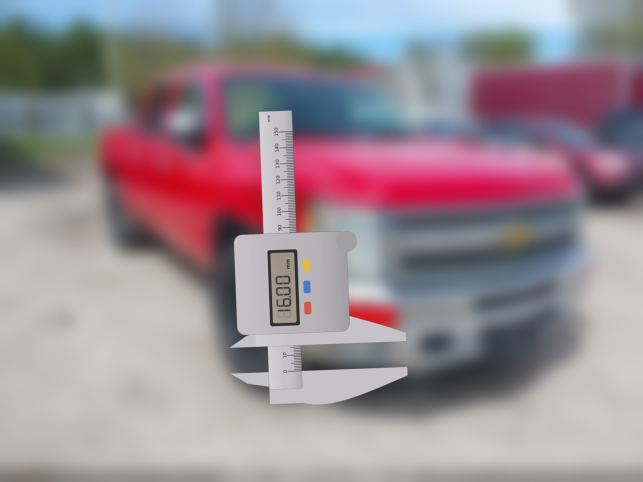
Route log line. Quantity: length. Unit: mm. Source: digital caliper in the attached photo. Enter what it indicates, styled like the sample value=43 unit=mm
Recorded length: value=16.00 unit=mm
